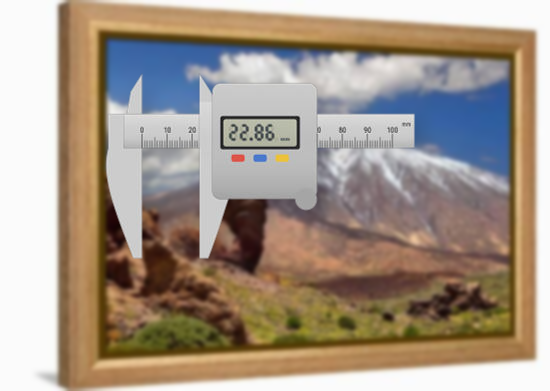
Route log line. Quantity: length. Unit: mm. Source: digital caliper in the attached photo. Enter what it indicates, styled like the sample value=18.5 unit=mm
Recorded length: value=22.86 unit=mm
